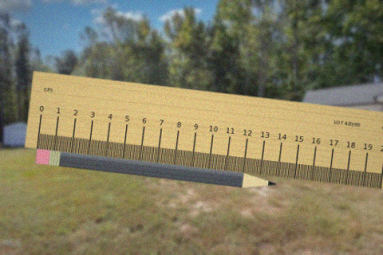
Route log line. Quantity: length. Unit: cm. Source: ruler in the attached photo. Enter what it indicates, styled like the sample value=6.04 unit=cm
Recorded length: value=14 unit=cm
